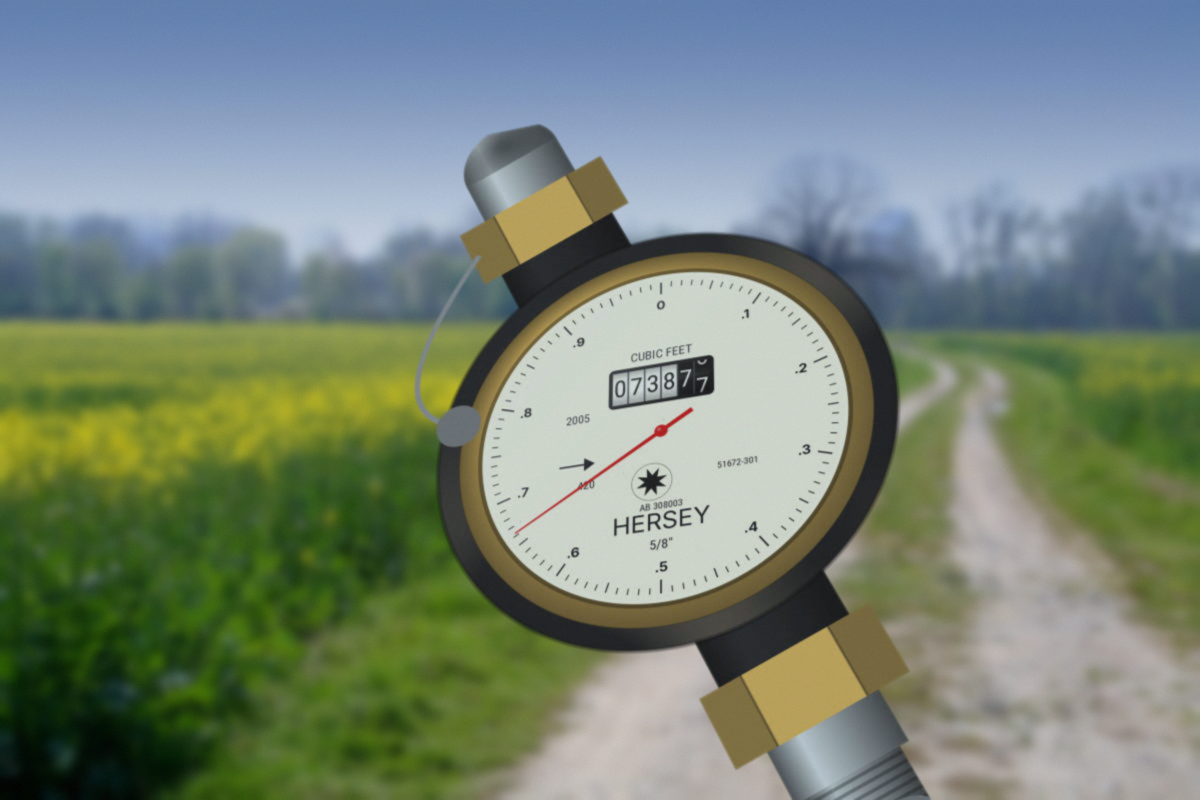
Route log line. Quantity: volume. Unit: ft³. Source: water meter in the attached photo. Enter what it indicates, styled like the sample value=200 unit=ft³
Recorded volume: value=73876.66 unit=ft³
